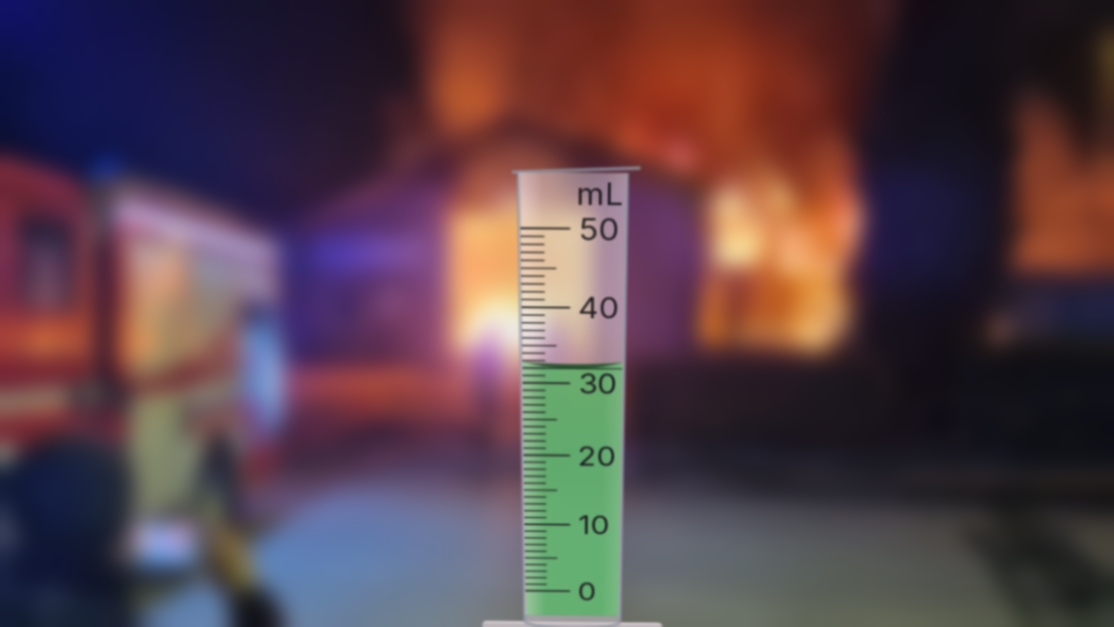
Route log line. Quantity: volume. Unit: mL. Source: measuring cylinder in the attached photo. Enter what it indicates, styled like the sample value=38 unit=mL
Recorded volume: value=32 unit=mL
